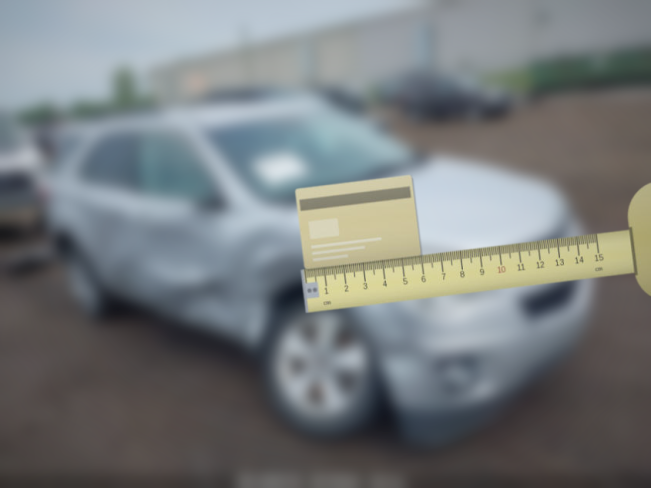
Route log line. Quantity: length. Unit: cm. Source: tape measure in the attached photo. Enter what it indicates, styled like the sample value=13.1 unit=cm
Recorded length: value=6 unit=cm
